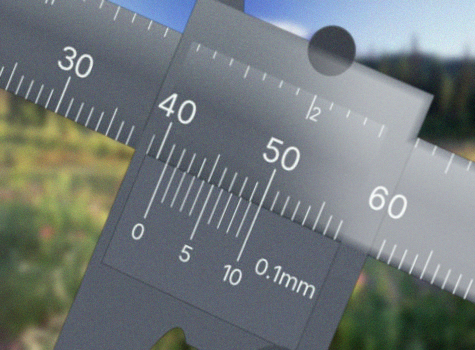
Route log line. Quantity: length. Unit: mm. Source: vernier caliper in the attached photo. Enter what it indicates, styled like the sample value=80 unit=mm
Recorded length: value=41.0 unit=mm
